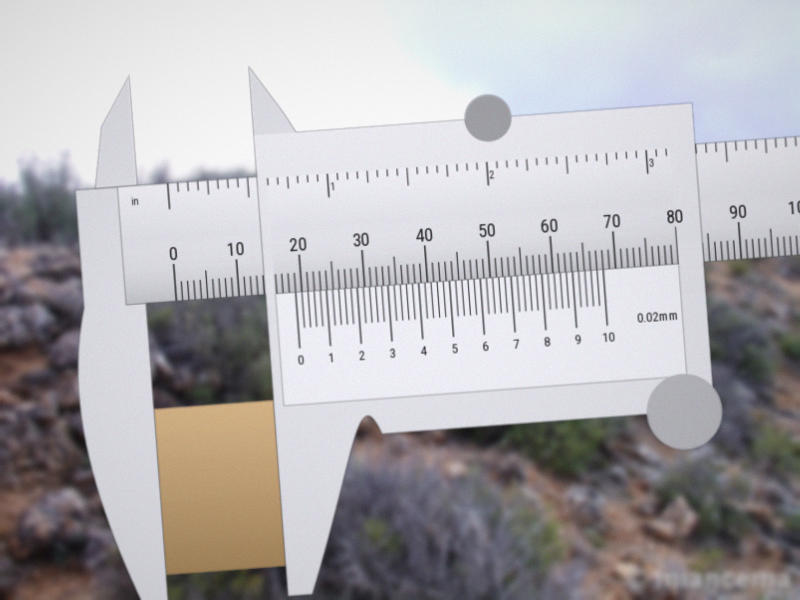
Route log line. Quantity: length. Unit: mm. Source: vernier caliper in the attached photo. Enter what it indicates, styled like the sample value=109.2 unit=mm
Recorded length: value=19.0 unit=mm
